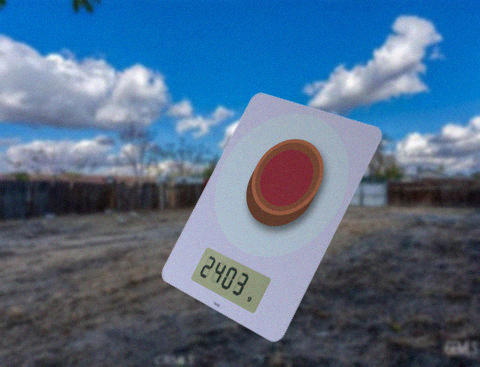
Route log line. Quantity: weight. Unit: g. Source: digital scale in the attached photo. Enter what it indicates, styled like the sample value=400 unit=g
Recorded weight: value=2403 unit=g
